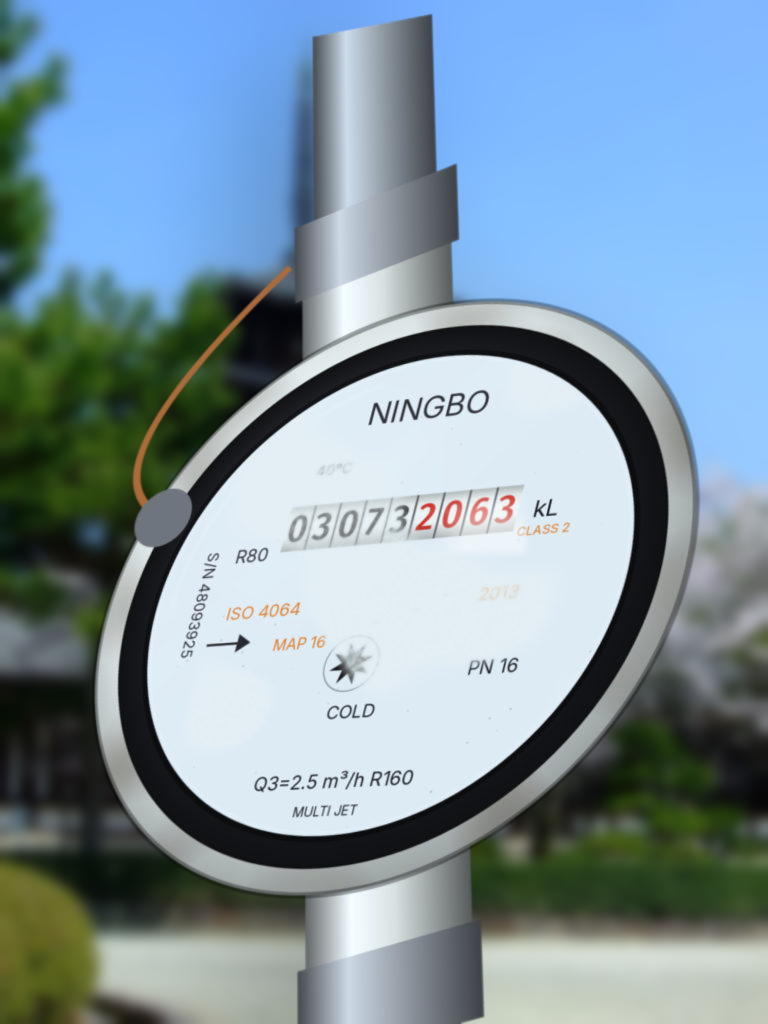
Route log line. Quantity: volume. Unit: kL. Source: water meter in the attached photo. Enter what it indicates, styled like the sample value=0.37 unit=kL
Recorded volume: value=3073.2063 unit=kL
